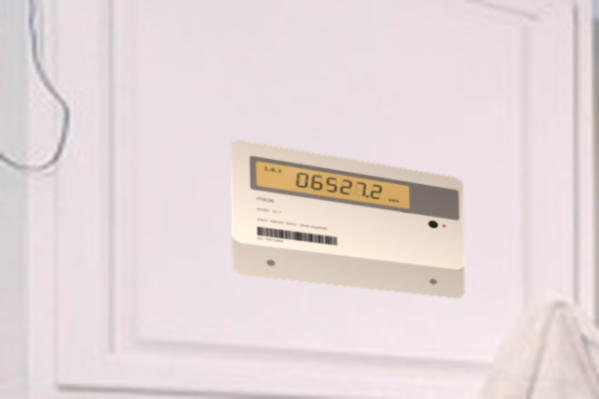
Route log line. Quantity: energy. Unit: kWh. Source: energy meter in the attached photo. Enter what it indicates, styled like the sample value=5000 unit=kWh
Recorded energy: value=6527.2 unit=kWh
